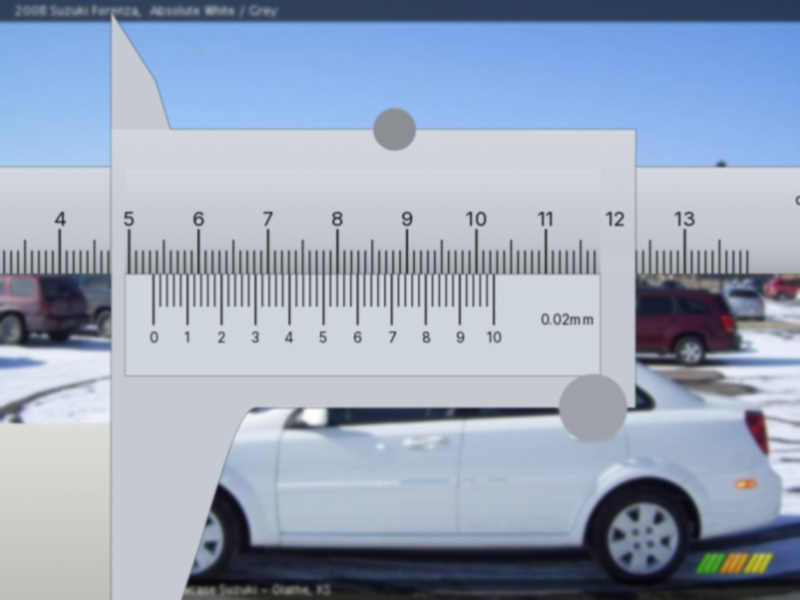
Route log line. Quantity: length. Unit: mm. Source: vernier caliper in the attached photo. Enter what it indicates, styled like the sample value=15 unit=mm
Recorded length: value=53.5 unit=mm
